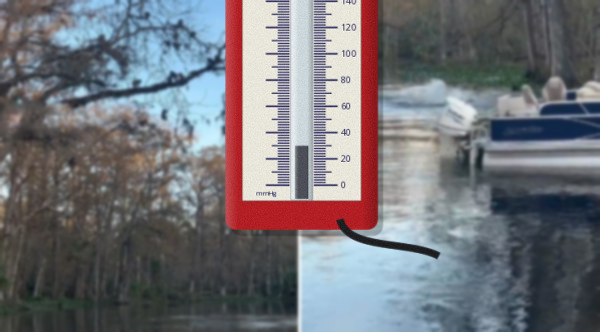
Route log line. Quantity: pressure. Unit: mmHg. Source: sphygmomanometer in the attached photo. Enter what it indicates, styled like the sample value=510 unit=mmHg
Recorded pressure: value=30 unit=mmHg
